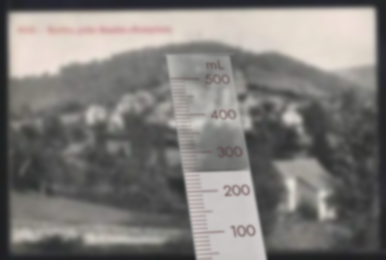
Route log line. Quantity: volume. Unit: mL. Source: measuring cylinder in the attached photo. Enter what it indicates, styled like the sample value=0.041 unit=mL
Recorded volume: value=250 unit=mL
